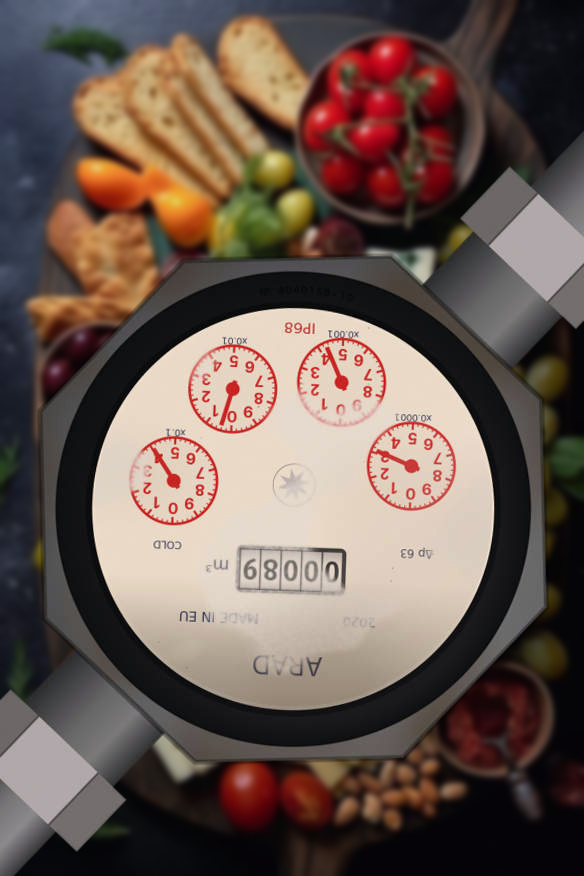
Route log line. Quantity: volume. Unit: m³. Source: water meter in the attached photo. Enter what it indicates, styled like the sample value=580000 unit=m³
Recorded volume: value=89.4043 unit=m³
